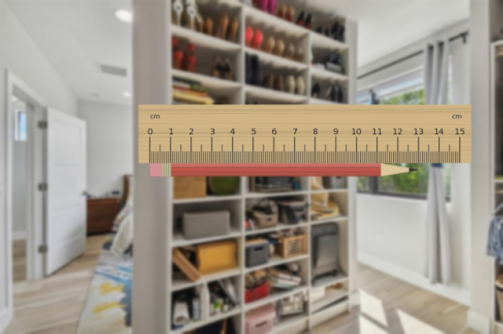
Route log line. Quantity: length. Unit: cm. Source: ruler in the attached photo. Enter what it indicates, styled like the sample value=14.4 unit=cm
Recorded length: value=13 unit=cm
